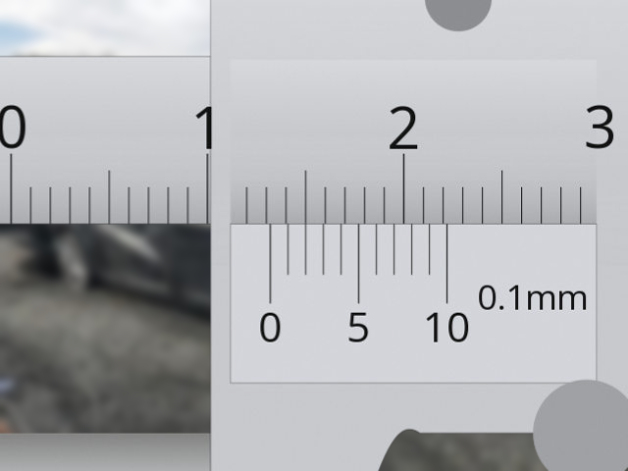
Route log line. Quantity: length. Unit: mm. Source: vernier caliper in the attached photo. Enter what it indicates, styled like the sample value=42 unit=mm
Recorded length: value=13.2 unit=mm
